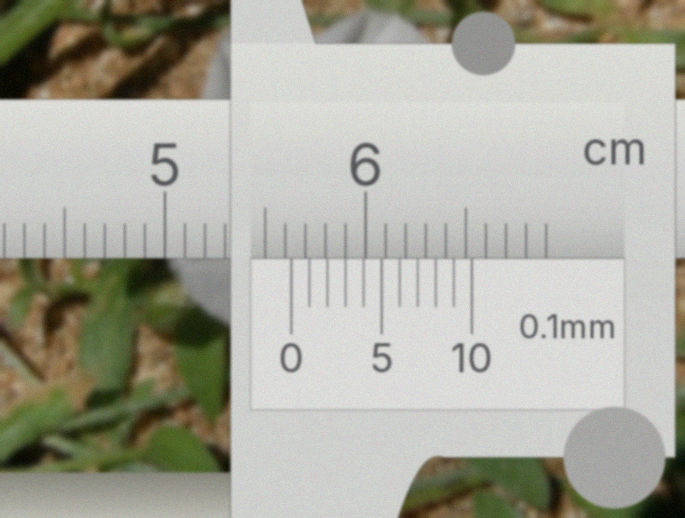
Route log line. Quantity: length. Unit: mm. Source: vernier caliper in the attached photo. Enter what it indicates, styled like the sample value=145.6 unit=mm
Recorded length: value=56.3 unit=mm
